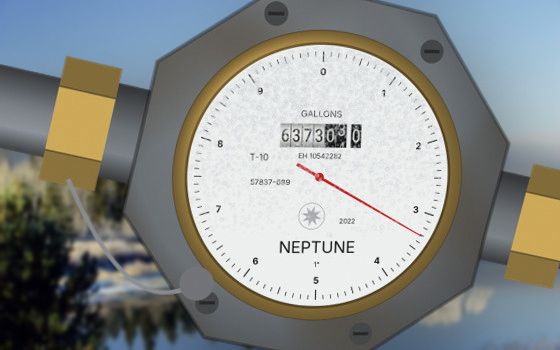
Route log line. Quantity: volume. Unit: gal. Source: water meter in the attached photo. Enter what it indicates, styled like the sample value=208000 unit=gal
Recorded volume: value=6373033.3 unit=gal
